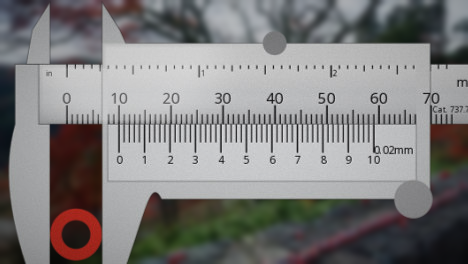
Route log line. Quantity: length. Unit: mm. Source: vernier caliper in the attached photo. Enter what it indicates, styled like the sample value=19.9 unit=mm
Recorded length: value=10.0 unit=mm
